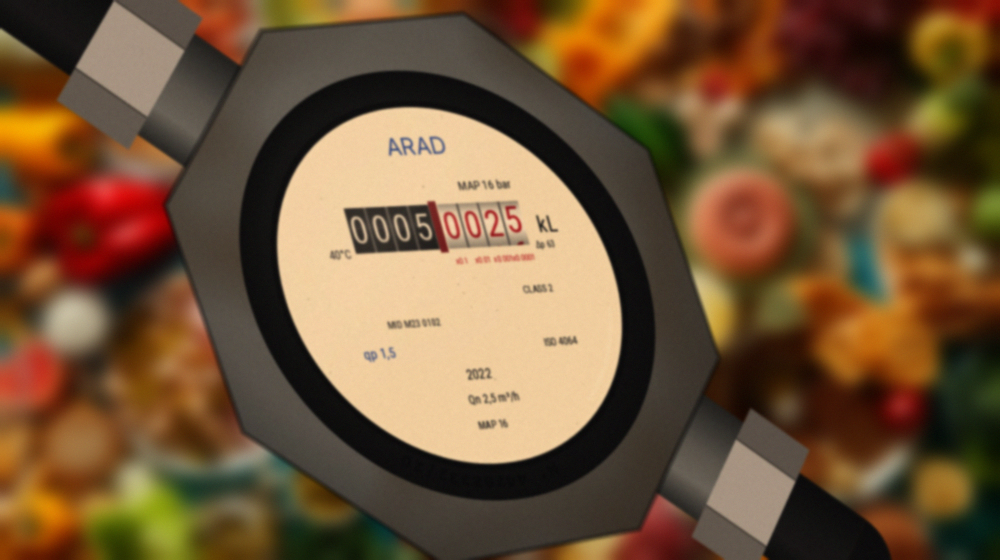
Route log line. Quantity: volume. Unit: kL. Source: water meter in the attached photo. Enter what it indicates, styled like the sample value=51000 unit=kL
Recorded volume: value=5.0025 unit=kL
